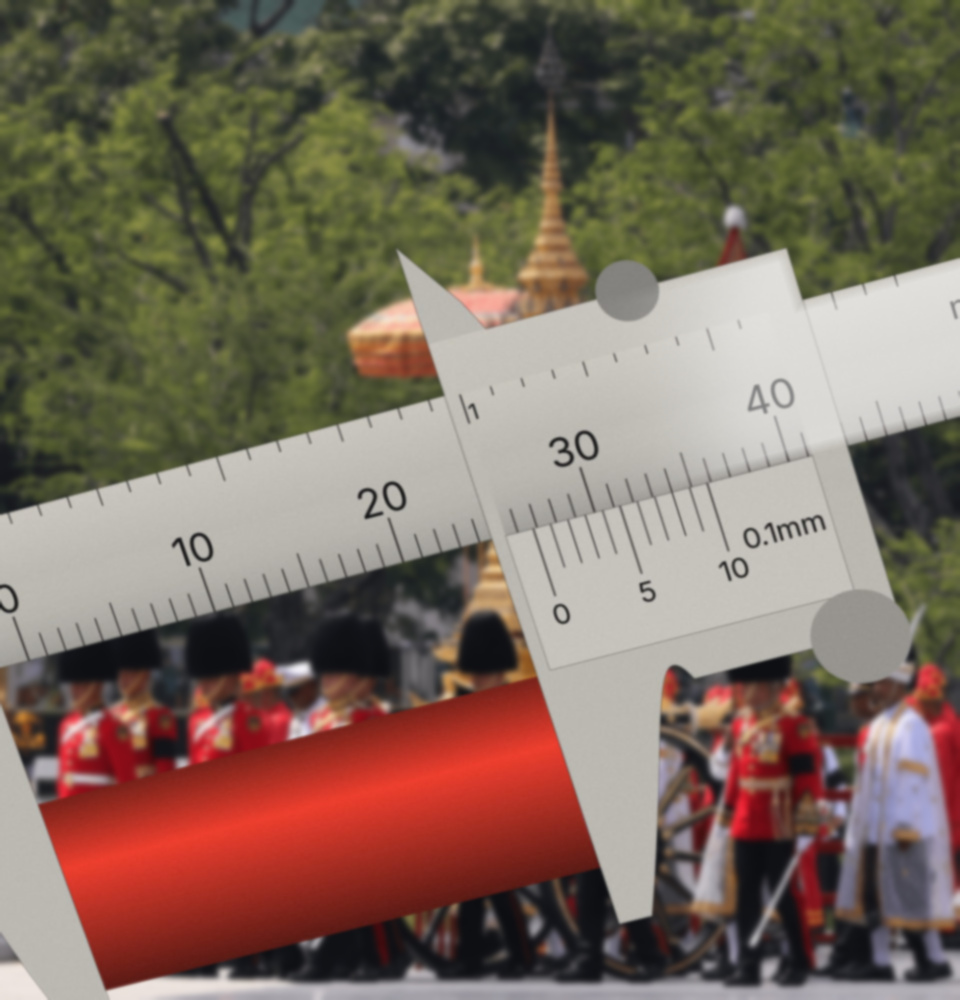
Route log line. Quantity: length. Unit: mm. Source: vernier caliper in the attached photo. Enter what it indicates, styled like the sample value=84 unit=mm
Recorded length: value=26.8 unit=mm
